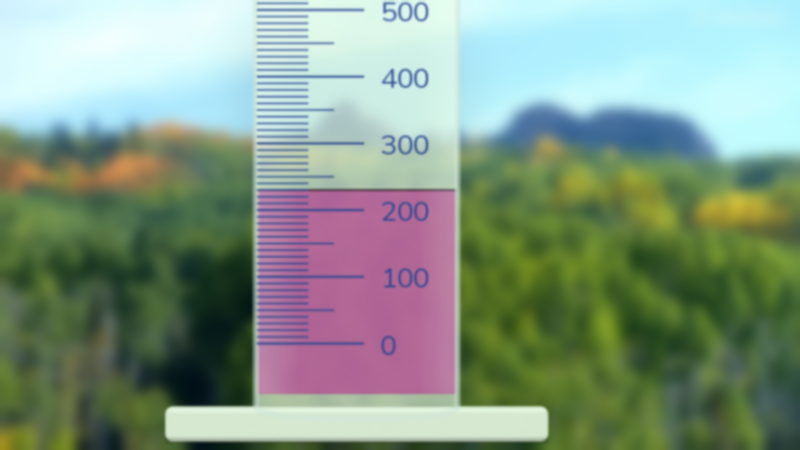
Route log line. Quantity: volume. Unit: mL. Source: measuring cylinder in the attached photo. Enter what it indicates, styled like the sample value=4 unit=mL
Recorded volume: value=230 unit=mL
